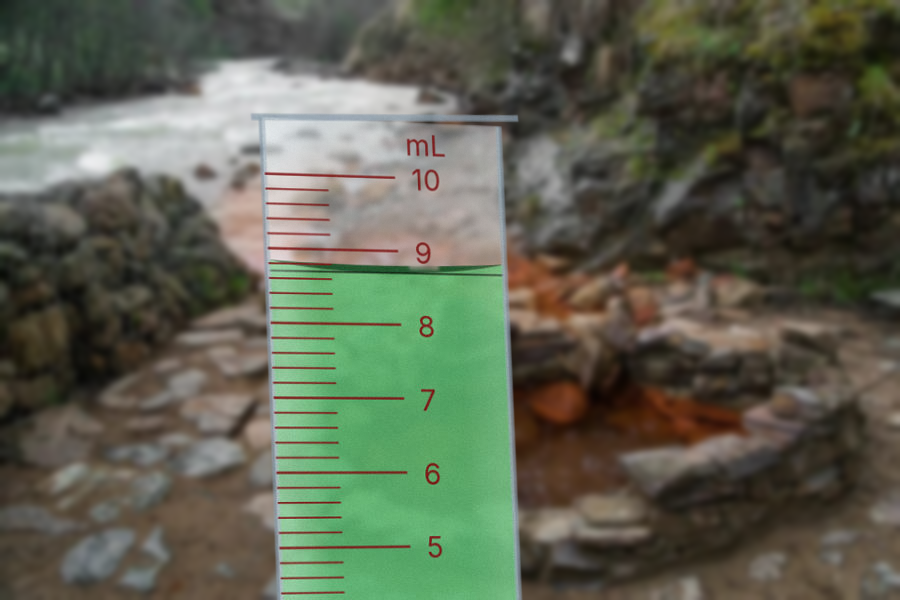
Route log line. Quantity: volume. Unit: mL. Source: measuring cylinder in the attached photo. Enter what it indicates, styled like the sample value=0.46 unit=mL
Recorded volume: value=8.7 unit=mL
